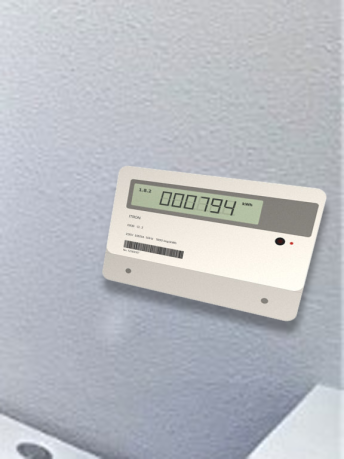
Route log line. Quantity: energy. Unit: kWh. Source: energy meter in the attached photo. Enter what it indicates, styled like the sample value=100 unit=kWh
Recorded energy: value=794 unit=kWh
